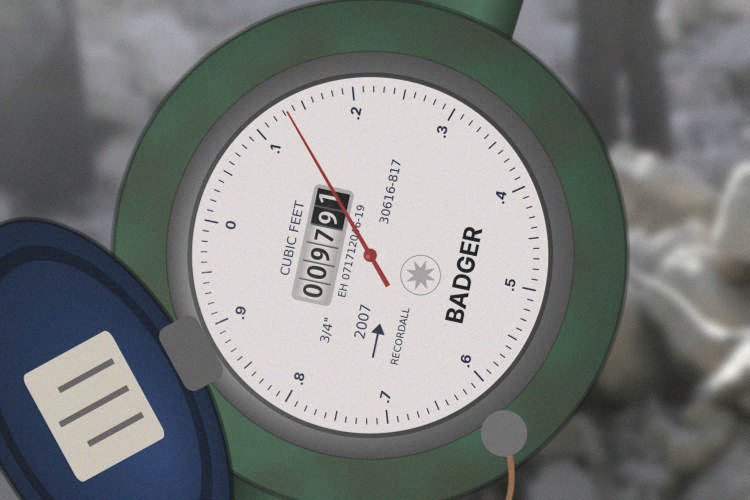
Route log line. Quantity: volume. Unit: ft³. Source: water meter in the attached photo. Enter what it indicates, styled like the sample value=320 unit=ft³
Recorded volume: value=9791.13 unit=ft³
